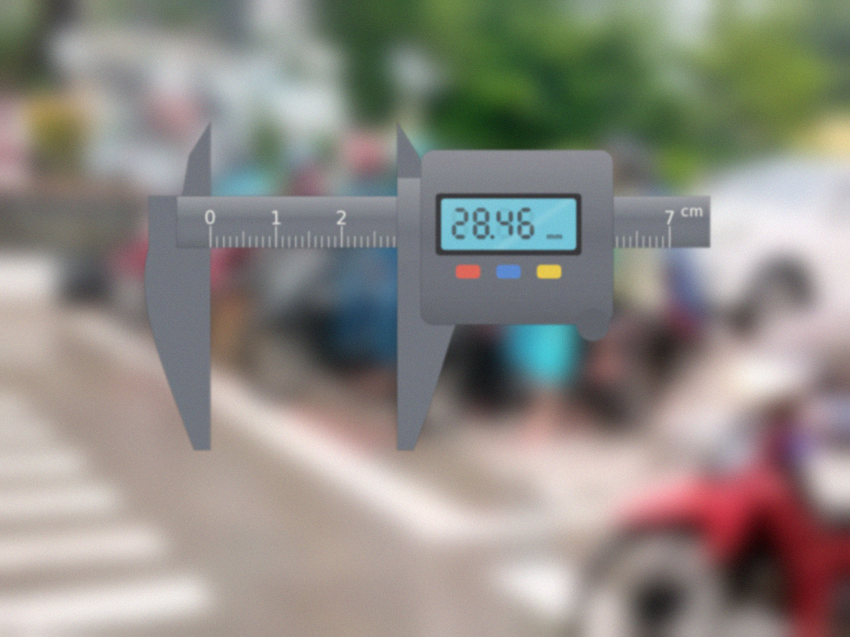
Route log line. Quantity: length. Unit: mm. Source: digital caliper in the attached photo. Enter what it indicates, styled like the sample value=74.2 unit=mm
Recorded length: value=28.46 unit=mm
